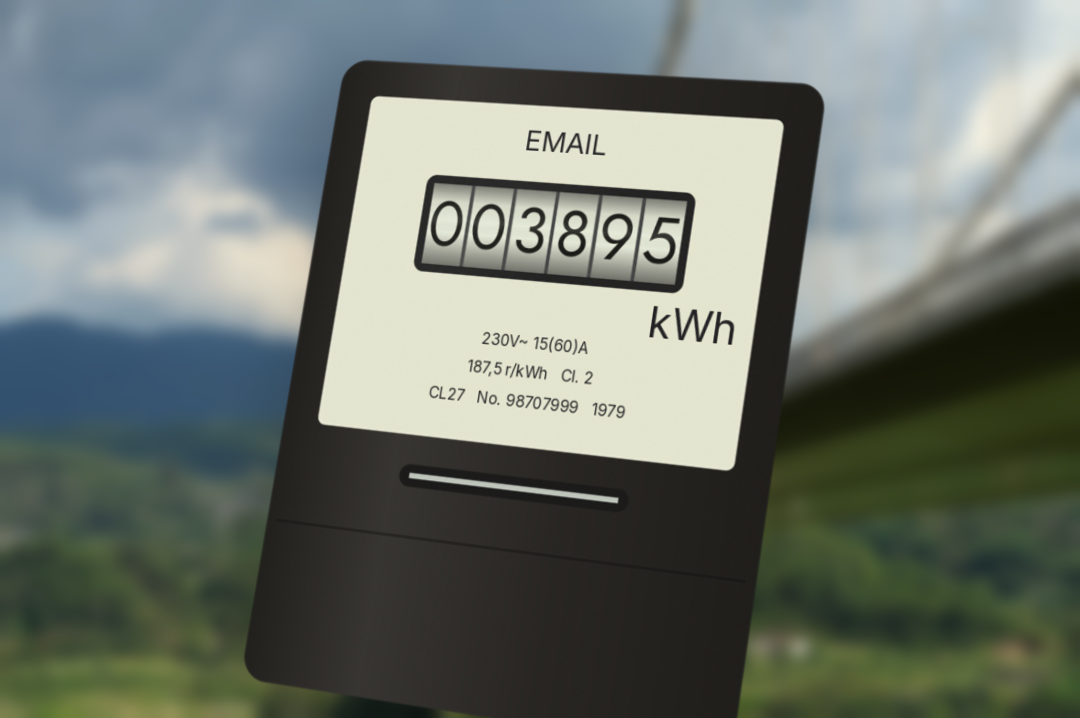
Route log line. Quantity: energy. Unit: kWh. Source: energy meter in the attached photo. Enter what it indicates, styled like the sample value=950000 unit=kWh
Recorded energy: value=3895 unit=kWh
